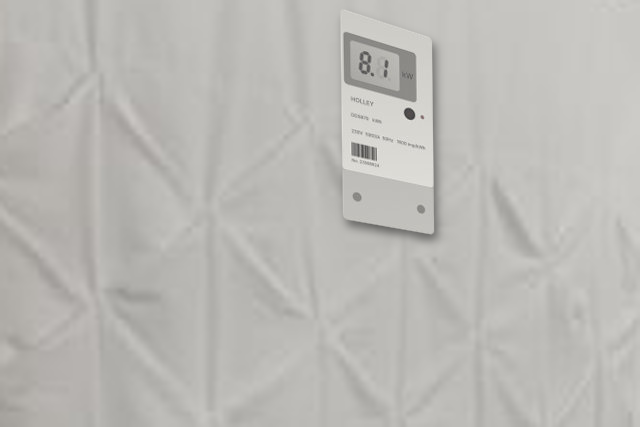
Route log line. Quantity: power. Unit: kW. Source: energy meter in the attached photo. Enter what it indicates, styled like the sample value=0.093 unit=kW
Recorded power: value=8.1 unit=kW
